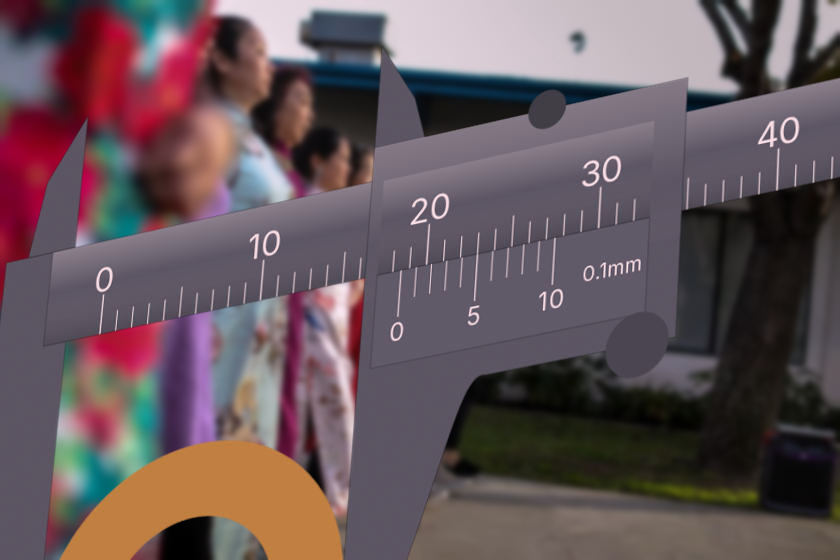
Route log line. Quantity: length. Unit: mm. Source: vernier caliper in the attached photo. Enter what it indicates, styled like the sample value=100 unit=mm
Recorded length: value=18.5 unit=mm
